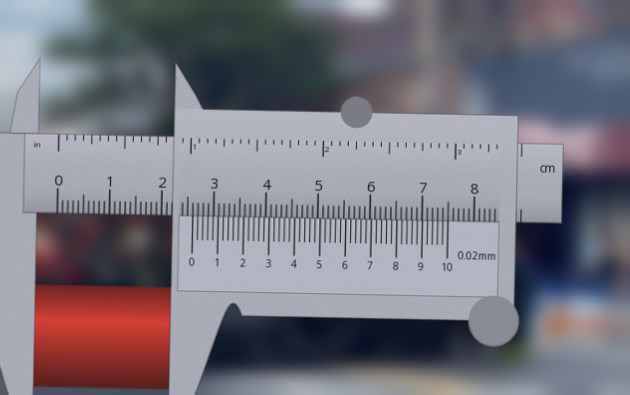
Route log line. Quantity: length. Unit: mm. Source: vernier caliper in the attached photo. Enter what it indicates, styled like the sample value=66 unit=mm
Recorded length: value=26.0 unit=mm
